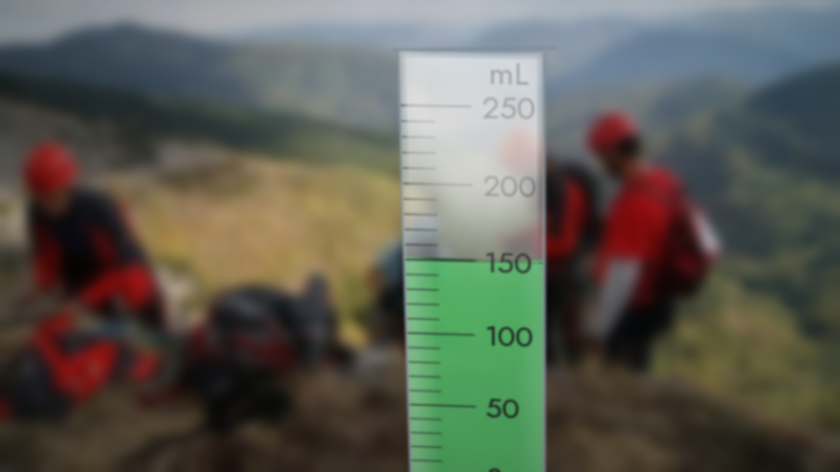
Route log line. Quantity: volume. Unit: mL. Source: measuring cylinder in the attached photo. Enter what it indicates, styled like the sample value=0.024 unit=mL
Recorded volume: value=150 unit=mL
